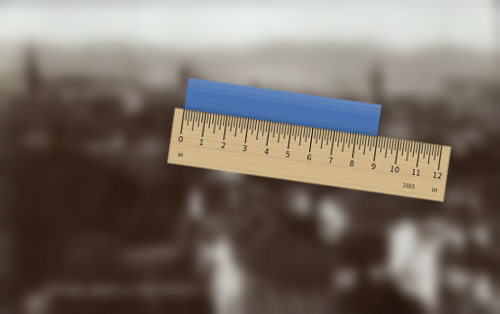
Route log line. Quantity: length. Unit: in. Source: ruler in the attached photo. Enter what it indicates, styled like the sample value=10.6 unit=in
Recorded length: value=9 unit=in
